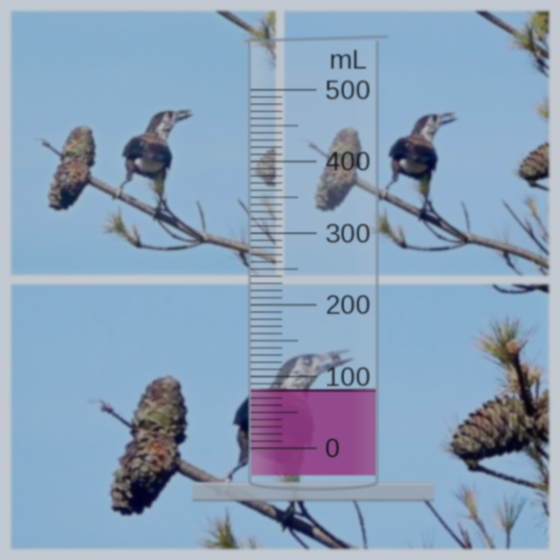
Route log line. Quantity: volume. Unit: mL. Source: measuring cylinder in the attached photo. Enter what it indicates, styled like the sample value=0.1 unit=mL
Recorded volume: value=80 unit=mL
